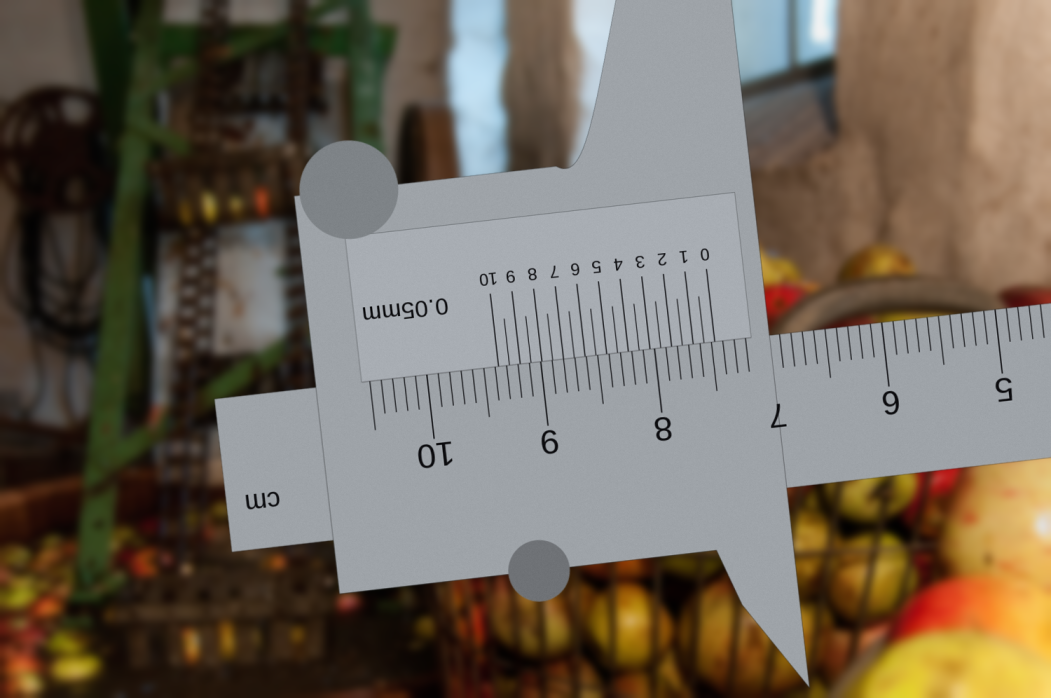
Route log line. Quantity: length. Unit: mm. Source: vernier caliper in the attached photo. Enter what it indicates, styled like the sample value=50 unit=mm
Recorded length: value=74.7 unit=mm
